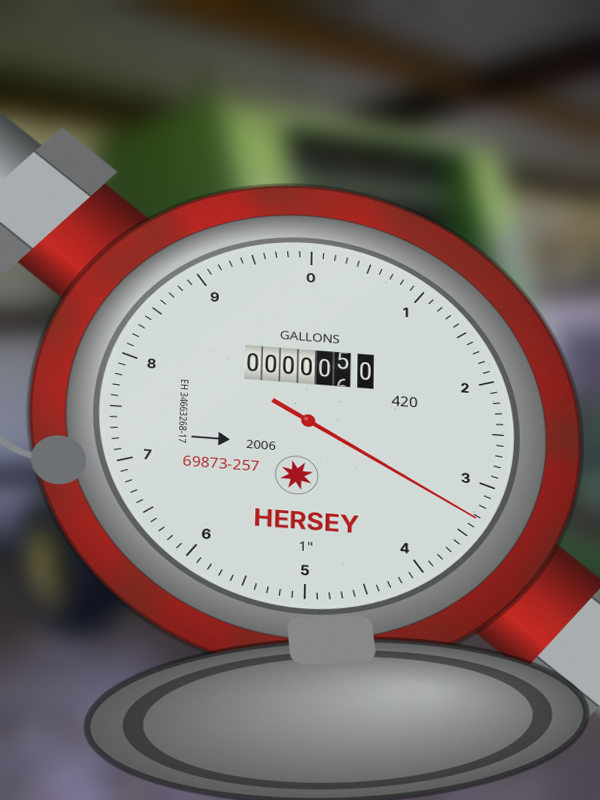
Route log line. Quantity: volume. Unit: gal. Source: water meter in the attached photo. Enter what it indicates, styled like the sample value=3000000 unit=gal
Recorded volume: value=53.3 unit=gal
